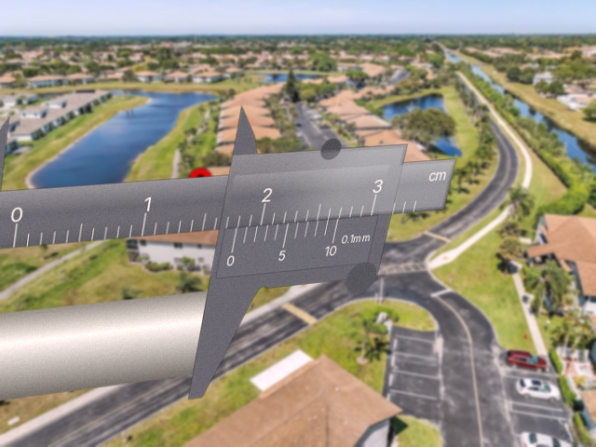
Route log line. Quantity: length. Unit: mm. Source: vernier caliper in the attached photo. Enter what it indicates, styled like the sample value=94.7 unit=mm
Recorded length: value=17.9 unit=mm
